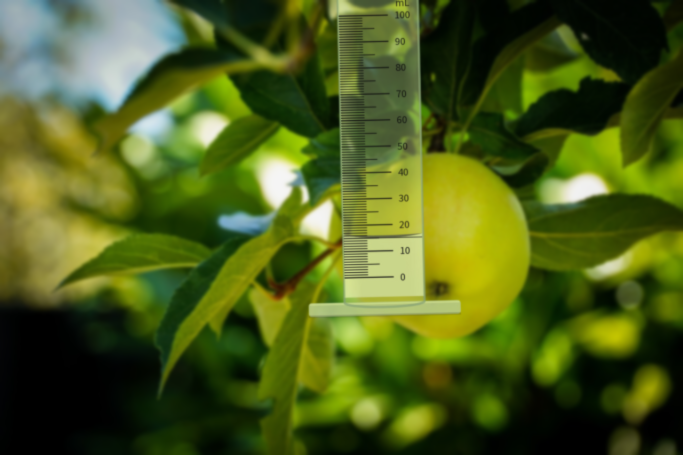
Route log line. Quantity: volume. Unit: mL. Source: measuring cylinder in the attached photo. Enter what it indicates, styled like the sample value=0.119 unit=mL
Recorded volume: value=15 unit=mL
